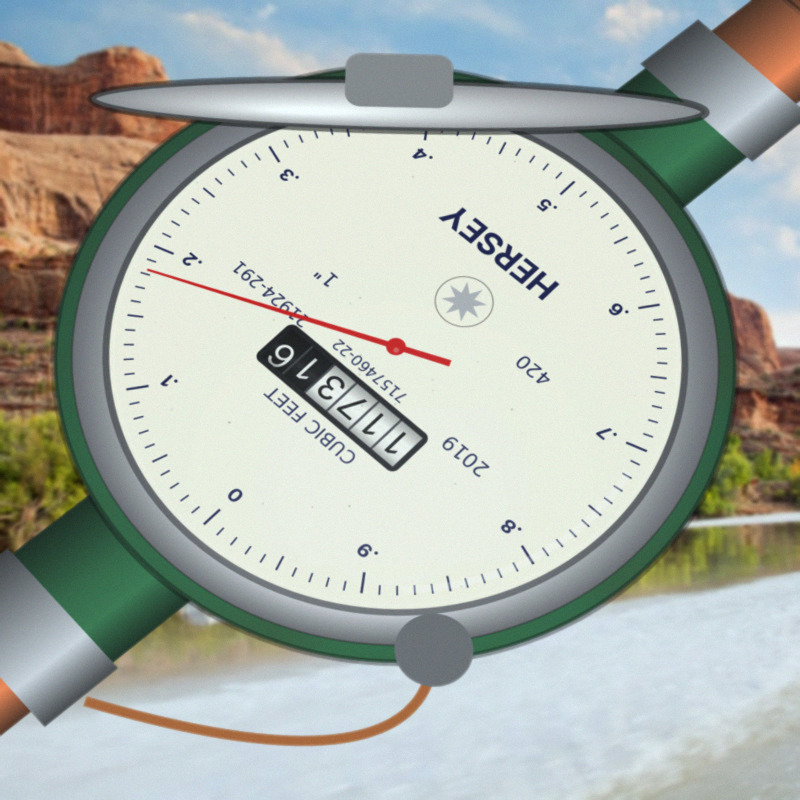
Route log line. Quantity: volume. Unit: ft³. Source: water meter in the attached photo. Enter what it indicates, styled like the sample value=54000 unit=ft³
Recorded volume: value=117316.18 unit=ft³
